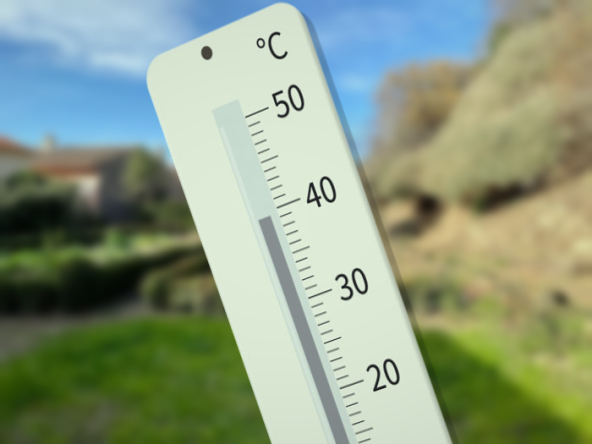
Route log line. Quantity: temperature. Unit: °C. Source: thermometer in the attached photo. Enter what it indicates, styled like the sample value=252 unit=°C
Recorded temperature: value=39.5 unit=°C
